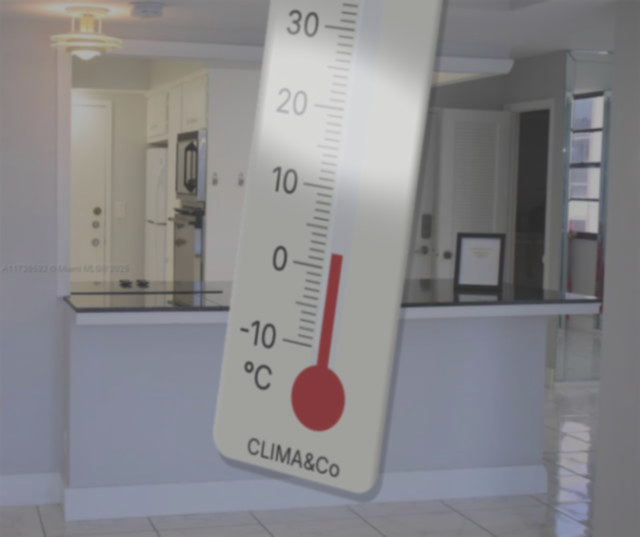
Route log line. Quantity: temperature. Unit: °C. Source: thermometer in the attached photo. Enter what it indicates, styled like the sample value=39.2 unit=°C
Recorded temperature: value=2 unit=°C
